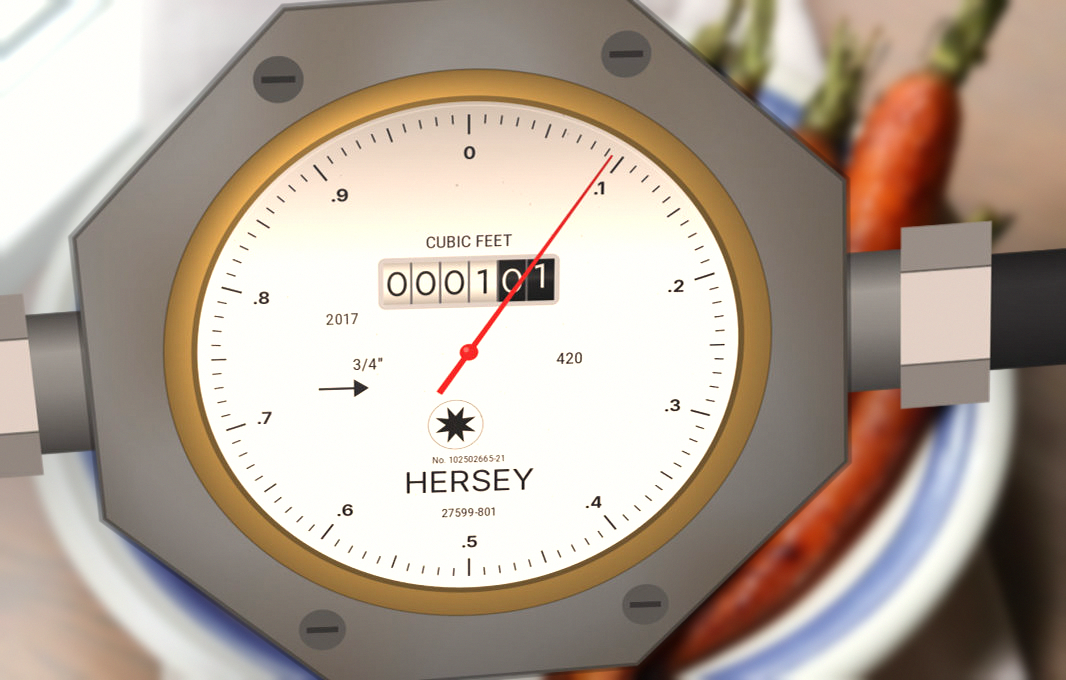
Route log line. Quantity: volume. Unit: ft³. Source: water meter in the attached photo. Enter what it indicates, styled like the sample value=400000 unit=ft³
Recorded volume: value=101.09 unit=ft³
